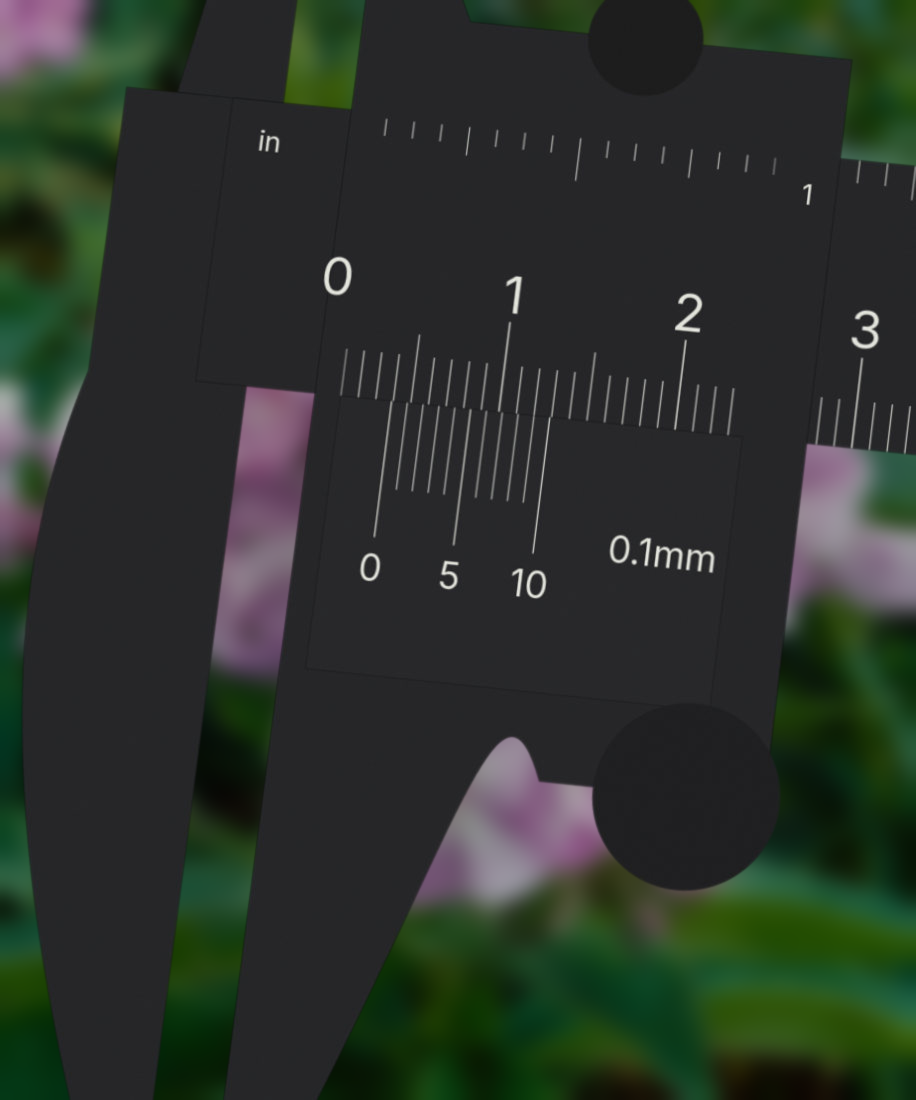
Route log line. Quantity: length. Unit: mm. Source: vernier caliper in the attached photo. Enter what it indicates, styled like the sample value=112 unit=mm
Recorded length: value=3.9 unit=mm
